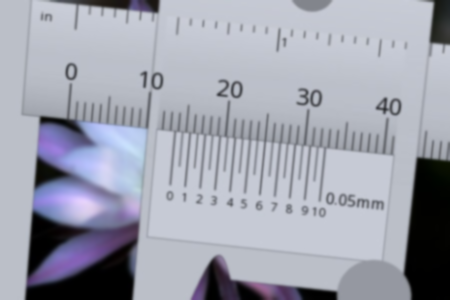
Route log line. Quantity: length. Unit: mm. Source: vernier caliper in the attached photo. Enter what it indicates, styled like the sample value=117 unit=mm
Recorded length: value=13.6 unit=mm
